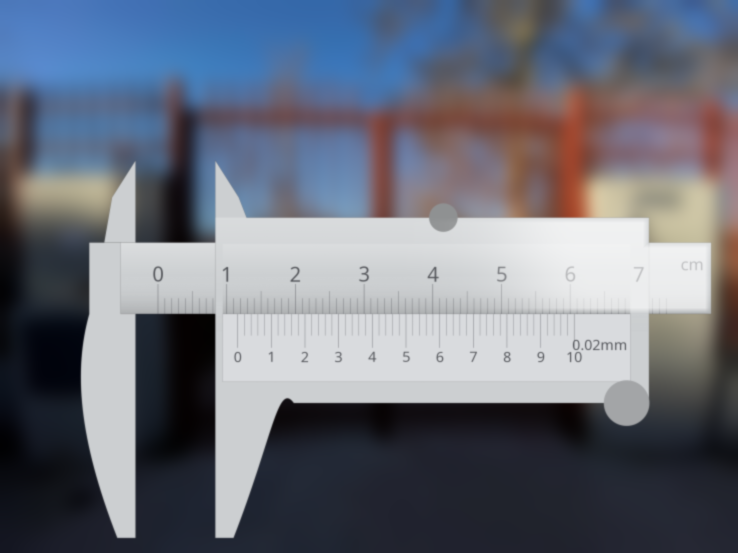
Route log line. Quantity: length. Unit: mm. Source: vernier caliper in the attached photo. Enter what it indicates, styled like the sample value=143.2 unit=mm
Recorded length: value=11.6 unit=mm
